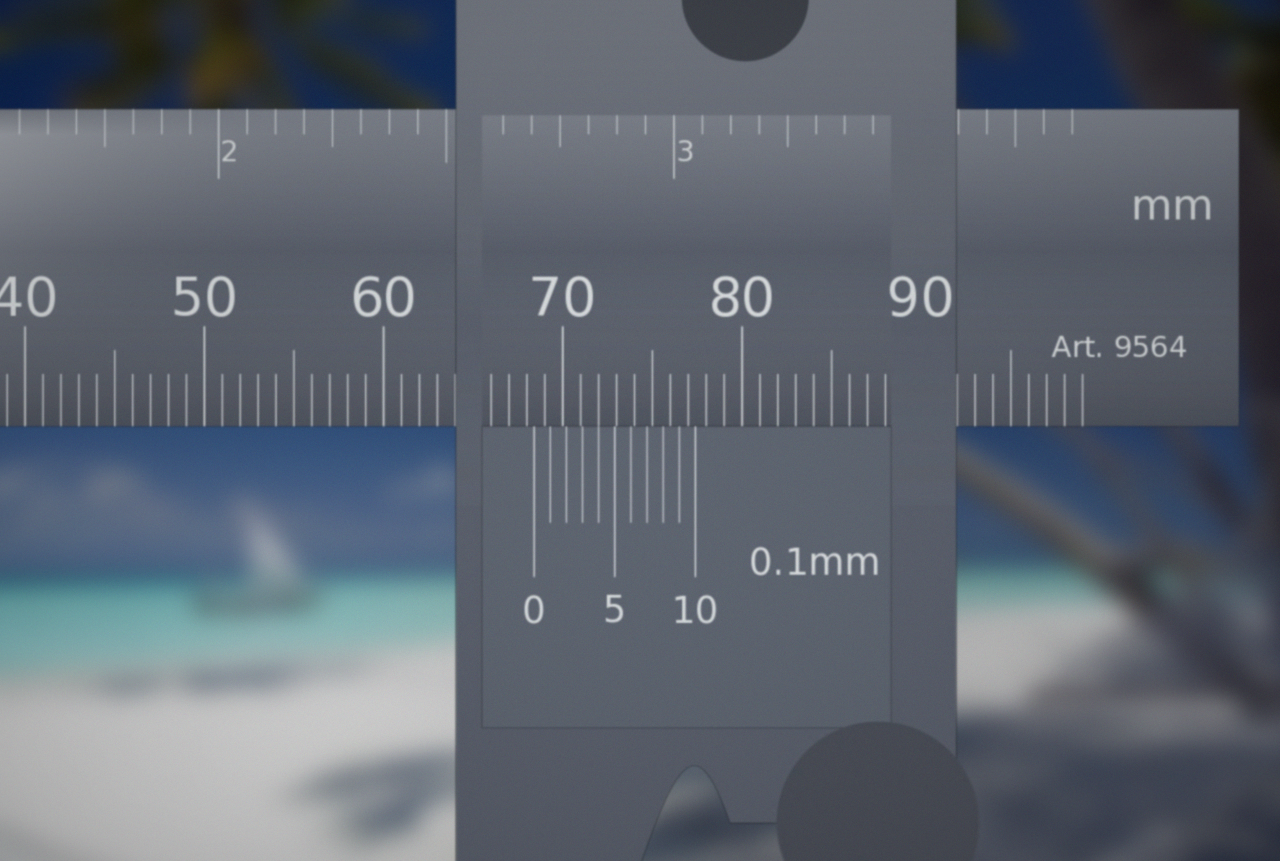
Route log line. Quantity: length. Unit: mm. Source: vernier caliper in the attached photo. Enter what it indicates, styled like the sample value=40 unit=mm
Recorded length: value=68.4 unit=mm
